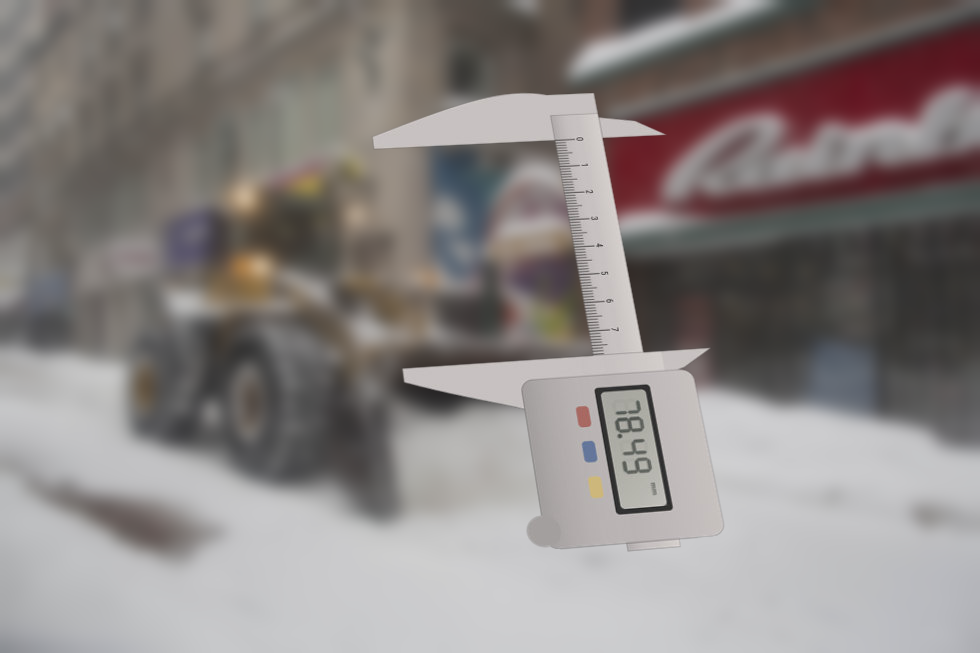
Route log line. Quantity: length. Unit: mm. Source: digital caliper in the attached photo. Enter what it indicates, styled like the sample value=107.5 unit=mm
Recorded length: value=78.49 unit=mm
